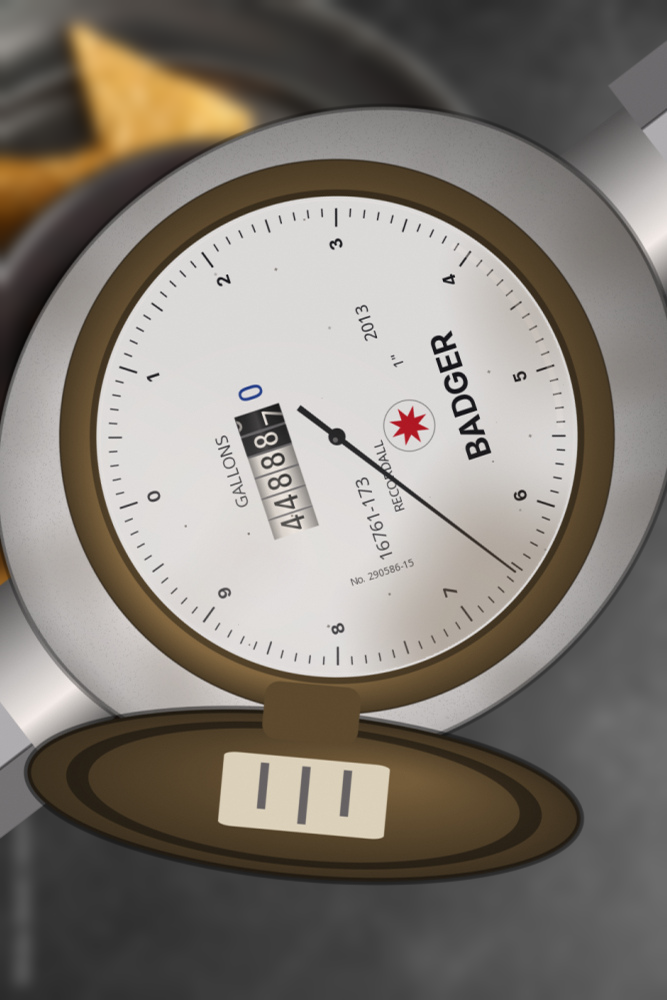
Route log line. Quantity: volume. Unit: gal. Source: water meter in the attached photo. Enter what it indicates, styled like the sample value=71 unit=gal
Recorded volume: value=4488866.5 unit=gal
